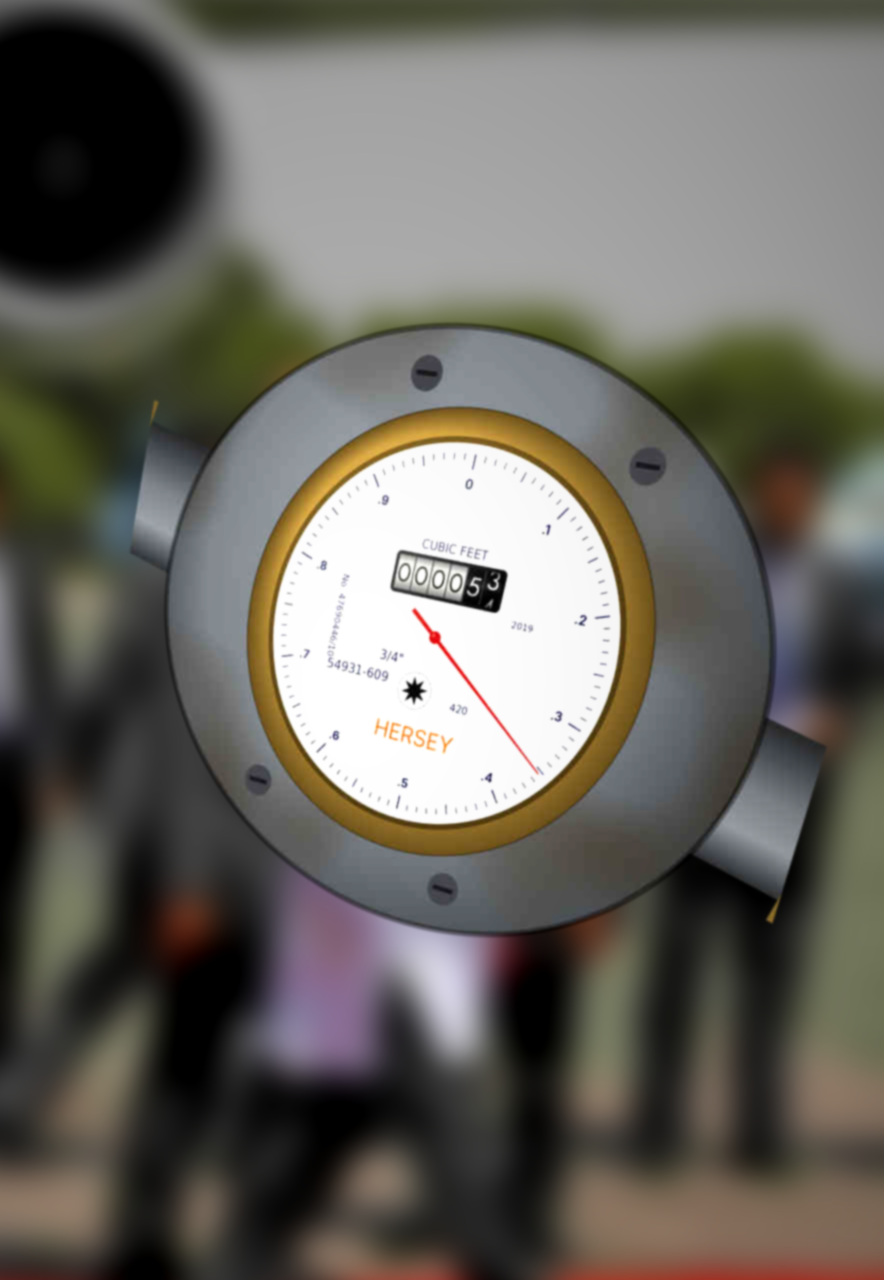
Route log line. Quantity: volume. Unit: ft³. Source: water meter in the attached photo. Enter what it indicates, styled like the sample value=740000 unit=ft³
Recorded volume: value=53.35 unit=ft³
